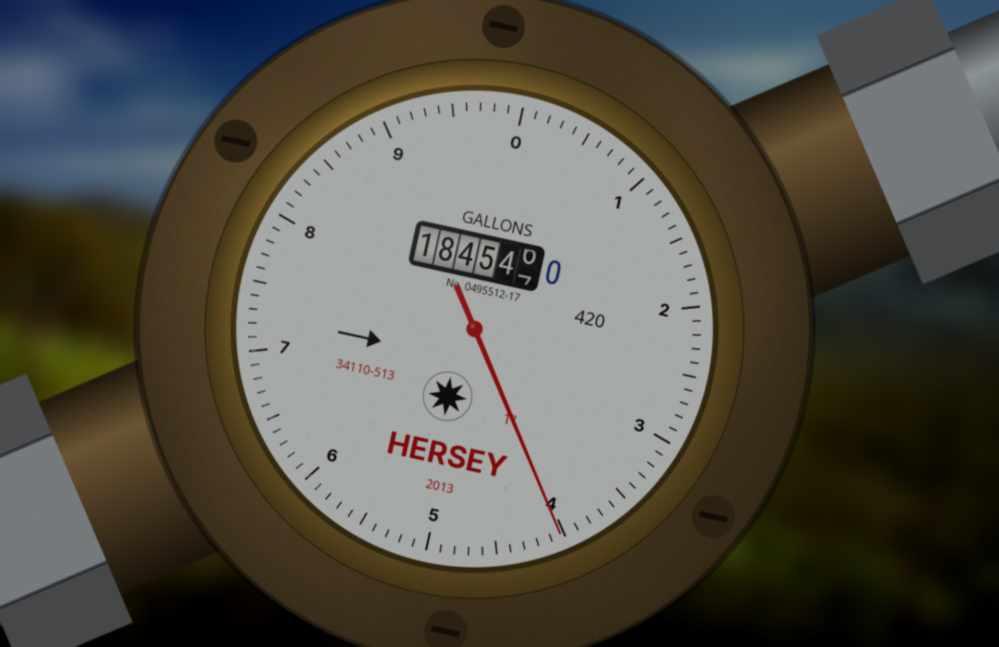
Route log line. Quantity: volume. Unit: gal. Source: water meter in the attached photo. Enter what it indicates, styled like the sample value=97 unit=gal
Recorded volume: value=1845464.0 unit=gal
